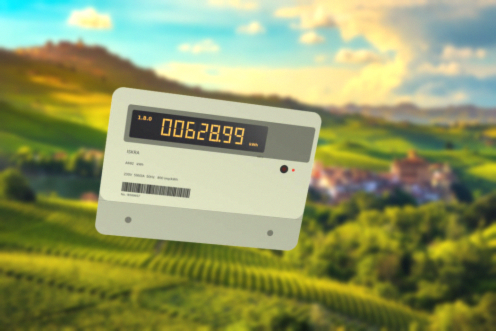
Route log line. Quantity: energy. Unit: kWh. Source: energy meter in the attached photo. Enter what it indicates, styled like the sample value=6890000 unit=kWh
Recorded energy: value=628.99 unit=kWh
